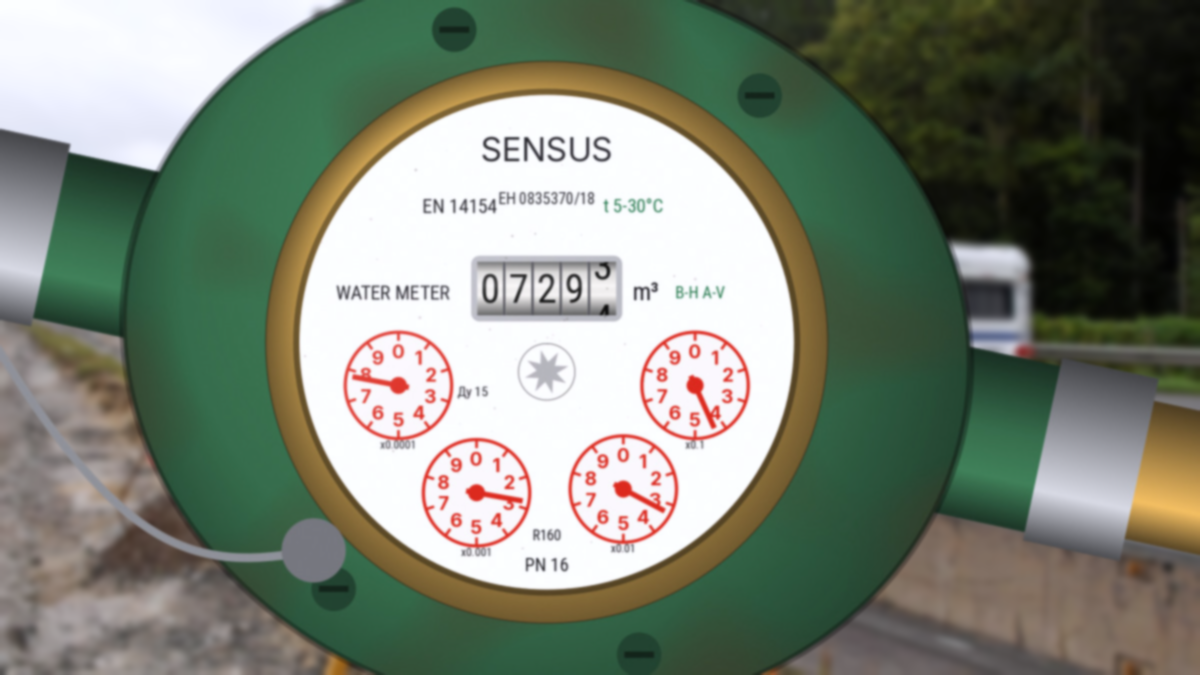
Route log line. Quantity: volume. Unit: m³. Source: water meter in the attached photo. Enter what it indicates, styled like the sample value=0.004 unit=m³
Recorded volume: value=7293.4327 unit=m³
